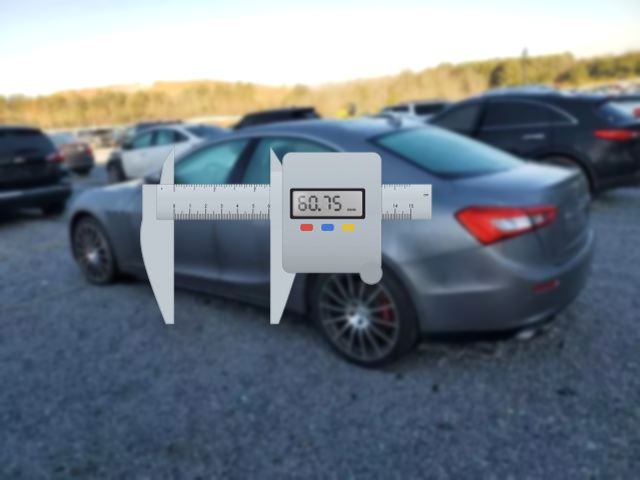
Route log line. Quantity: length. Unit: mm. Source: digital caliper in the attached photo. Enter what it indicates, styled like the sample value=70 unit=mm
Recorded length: value=60.75 unit=mm
